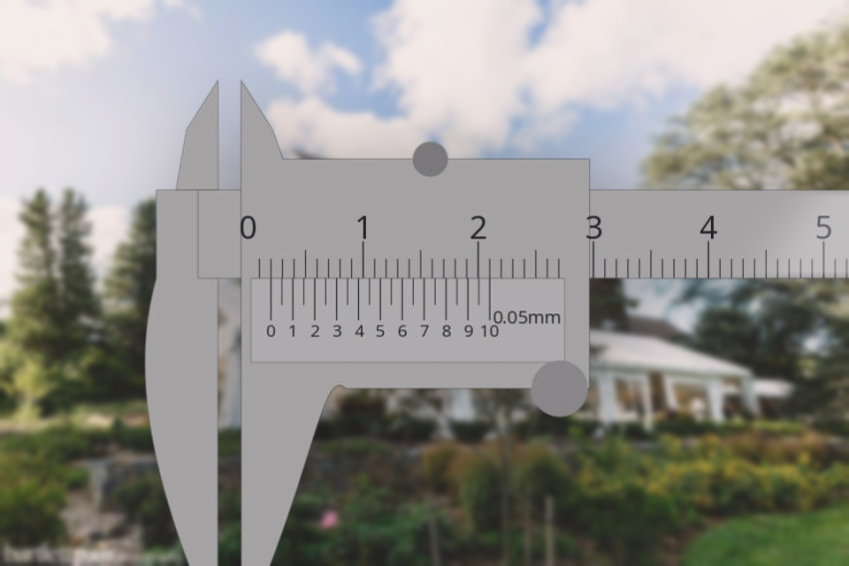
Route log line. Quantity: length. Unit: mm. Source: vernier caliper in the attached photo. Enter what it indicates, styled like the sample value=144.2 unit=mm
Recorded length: value=2.0 unit=mm
